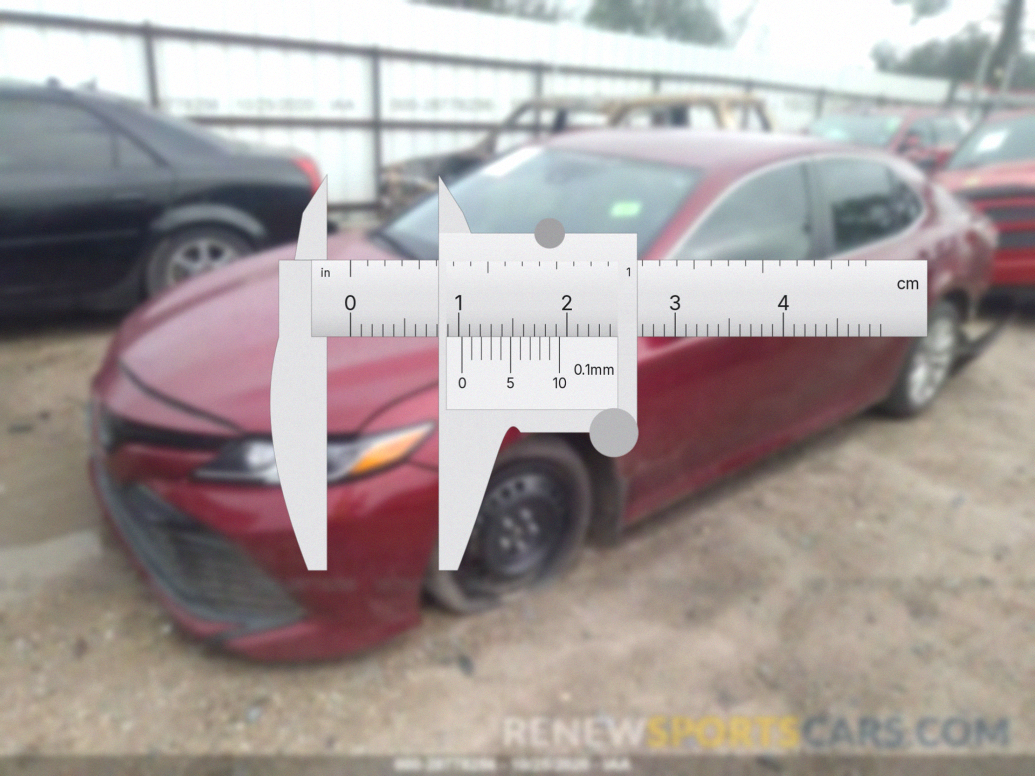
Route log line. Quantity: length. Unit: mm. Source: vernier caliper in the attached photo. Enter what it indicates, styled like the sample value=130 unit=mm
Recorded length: value=10.3 unit=mm
